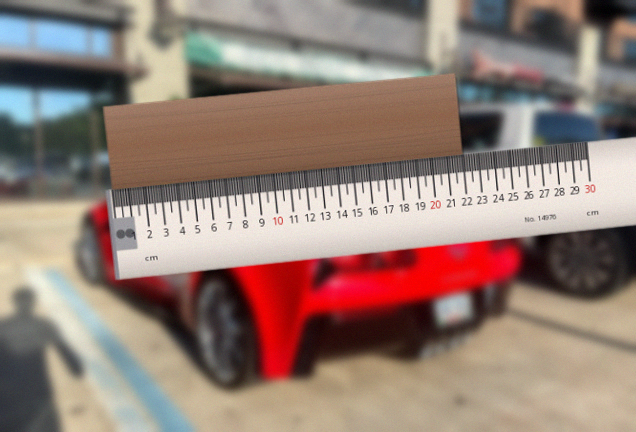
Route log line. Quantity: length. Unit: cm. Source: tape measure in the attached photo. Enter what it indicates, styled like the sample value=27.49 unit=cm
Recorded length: value=22 unit=cm
